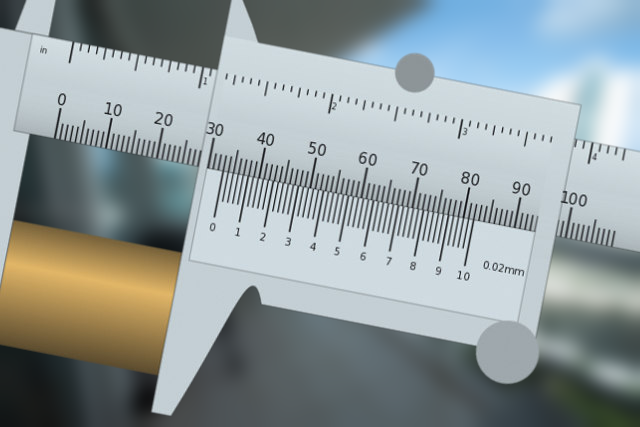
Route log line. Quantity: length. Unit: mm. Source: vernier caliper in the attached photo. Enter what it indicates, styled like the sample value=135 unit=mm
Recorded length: value=33.0 unit=mm
